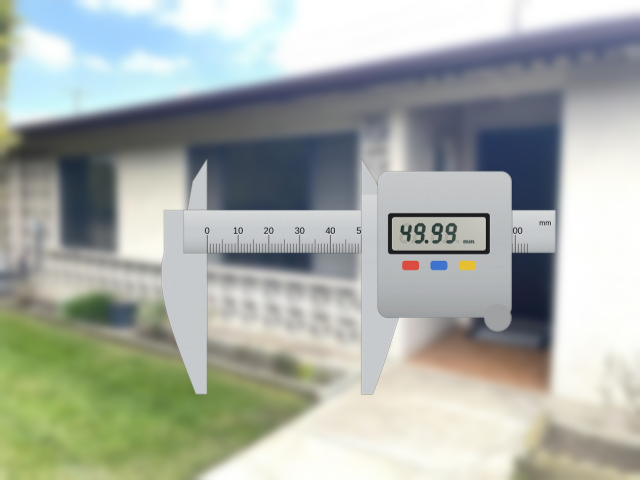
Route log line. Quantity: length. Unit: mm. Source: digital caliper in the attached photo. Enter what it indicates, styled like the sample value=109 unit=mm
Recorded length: value=49.99 unit=mm
